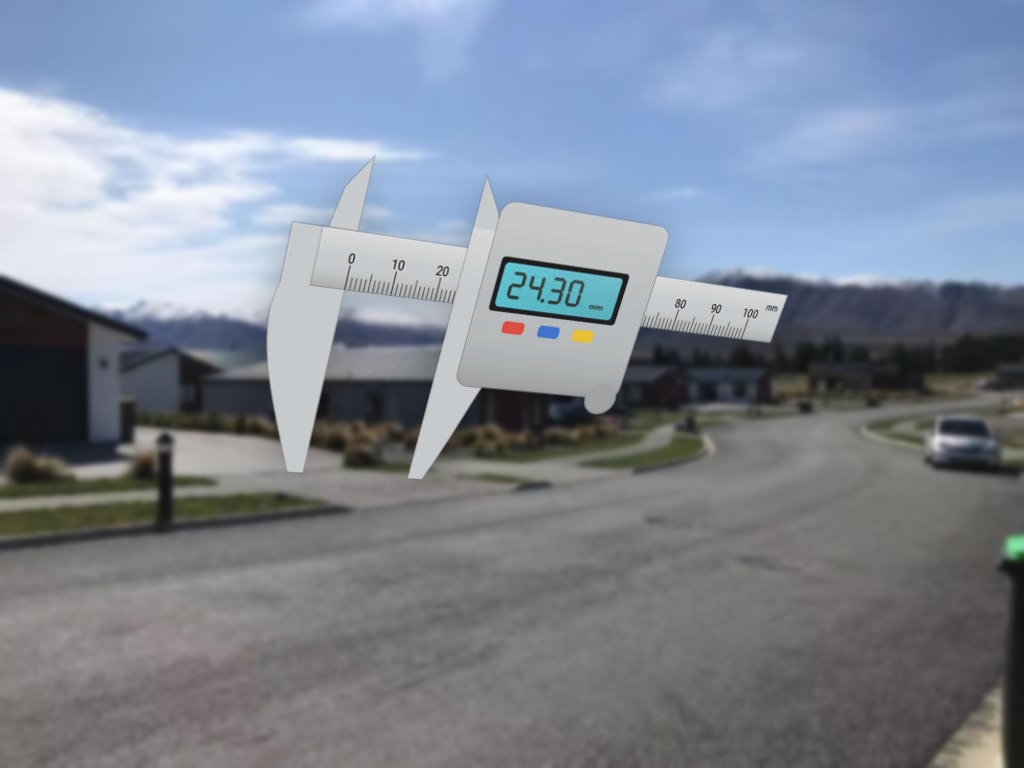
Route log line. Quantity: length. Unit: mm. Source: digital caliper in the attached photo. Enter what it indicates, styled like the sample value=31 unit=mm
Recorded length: value=24.30 unit=mm
